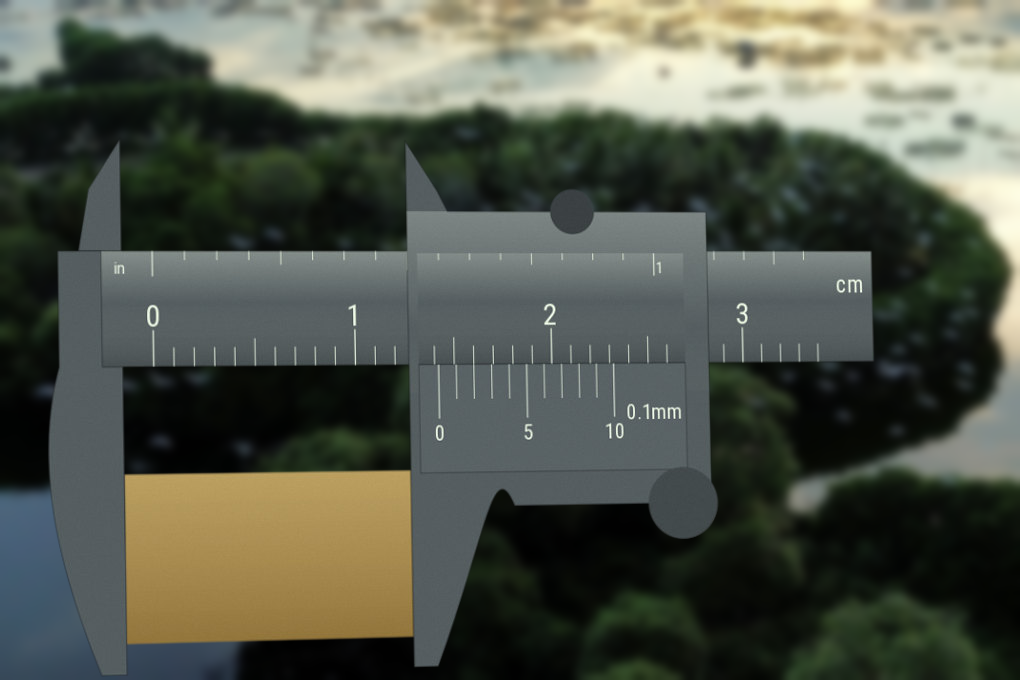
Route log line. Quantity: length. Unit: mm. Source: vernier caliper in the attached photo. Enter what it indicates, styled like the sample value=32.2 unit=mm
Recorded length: value=14.2 unit=mm
